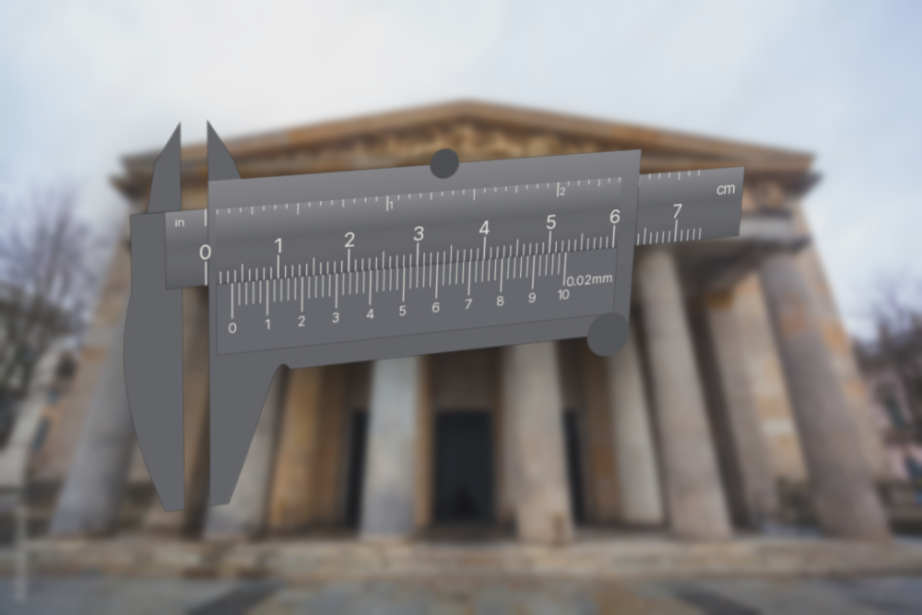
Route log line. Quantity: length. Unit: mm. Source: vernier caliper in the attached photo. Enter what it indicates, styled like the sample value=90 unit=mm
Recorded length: value=3.6 unit=mm
